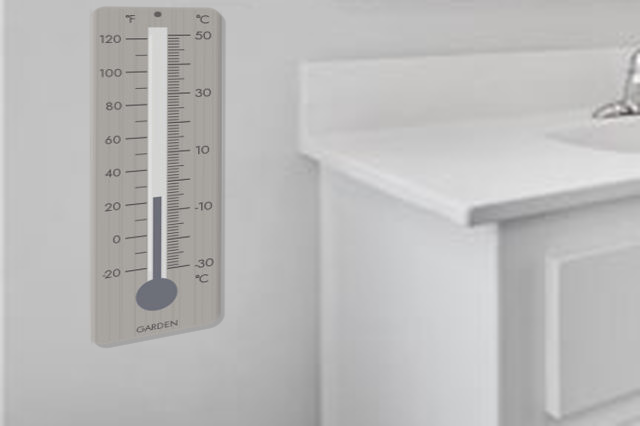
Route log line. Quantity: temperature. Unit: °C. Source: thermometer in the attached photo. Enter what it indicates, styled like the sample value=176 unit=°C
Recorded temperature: value=-5 unit=°C
